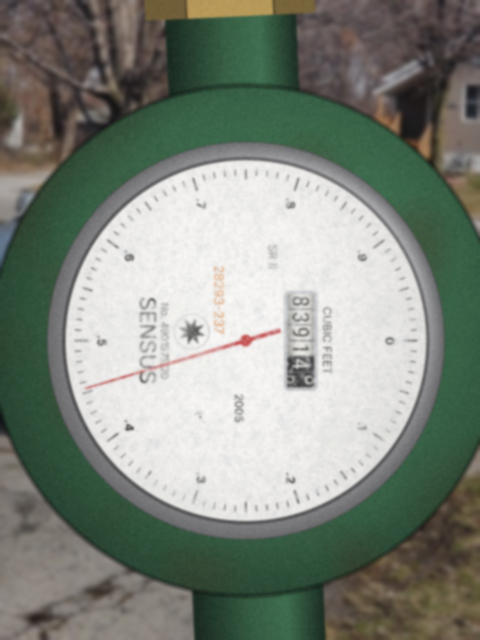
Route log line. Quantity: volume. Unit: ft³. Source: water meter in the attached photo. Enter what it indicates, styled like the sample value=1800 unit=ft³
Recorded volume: value=839148.45 unit=ft³
